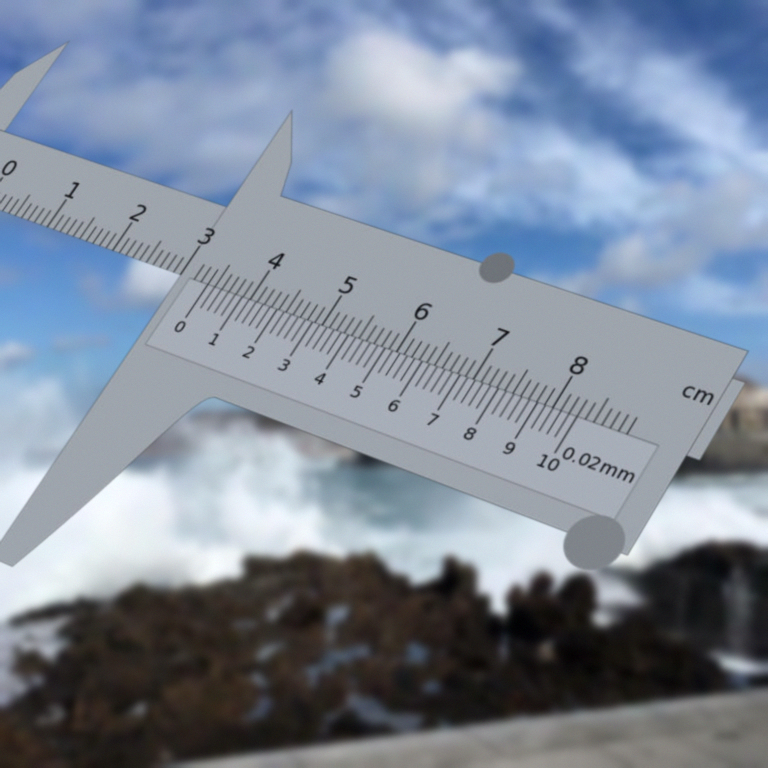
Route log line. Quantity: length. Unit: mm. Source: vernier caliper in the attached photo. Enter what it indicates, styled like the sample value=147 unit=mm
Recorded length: value=34.0 unit=mm
